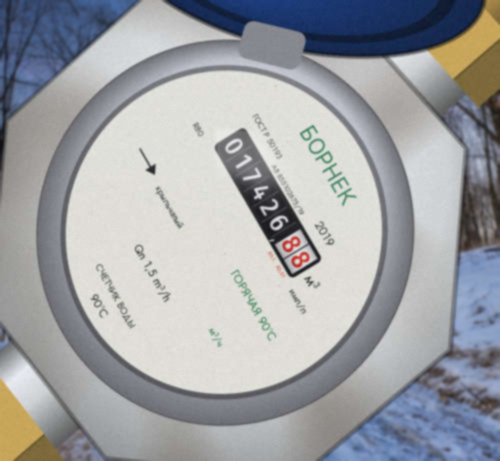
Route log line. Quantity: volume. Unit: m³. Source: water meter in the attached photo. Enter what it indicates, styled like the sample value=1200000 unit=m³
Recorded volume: value=17426.88 unit=m³
